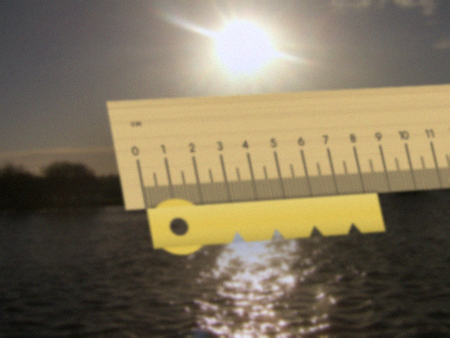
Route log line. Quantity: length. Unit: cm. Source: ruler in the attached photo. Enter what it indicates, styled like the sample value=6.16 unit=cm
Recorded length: value=8.5 unit=cm
